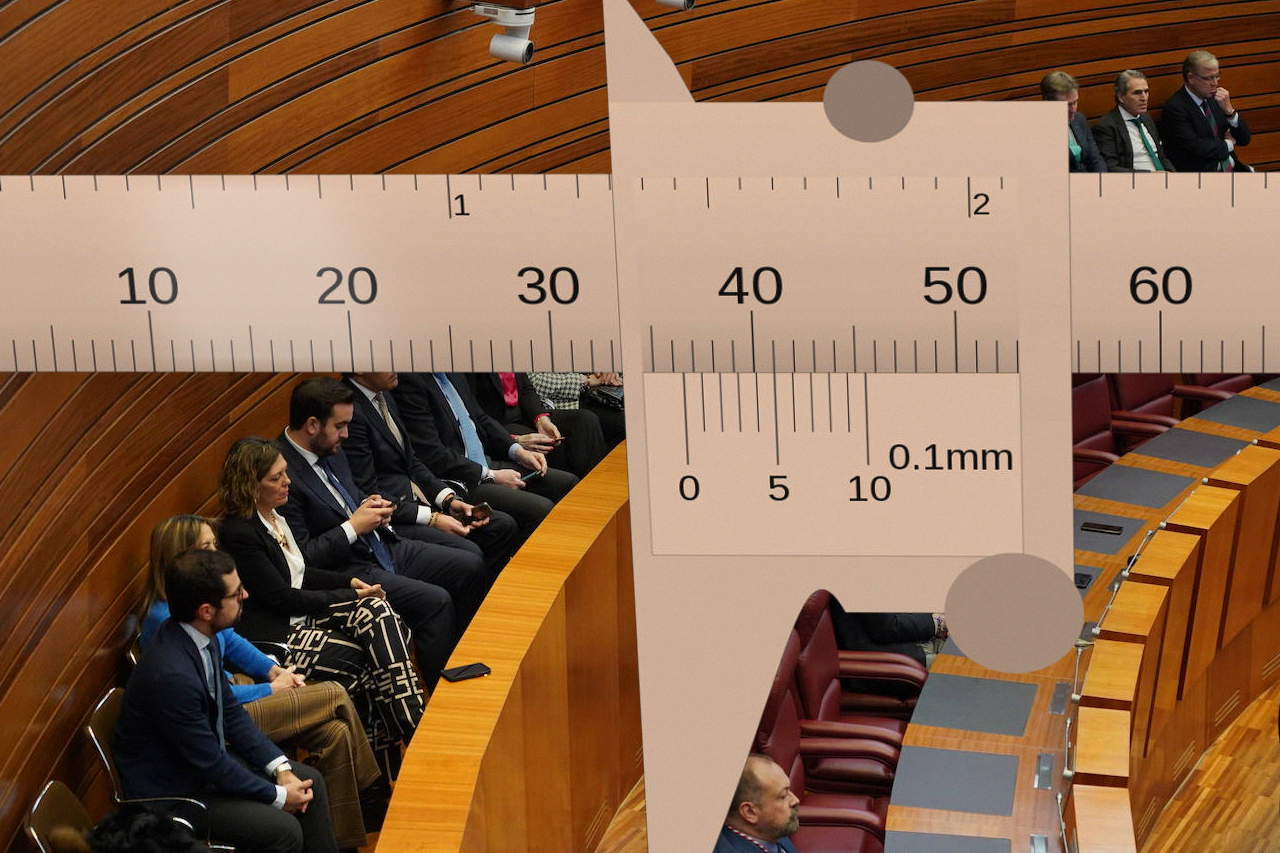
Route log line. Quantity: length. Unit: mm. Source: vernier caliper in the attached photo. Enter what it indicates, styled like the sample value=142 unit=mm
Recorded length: value=36.5 unit=mm
